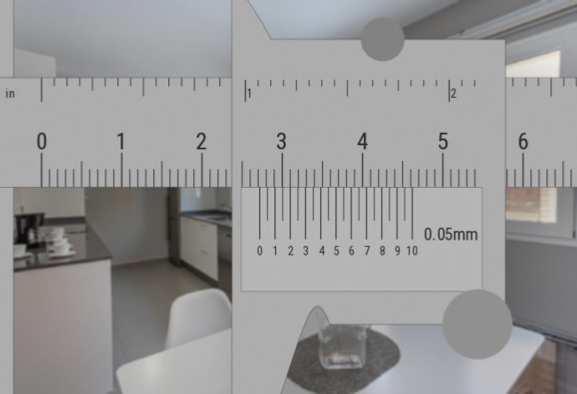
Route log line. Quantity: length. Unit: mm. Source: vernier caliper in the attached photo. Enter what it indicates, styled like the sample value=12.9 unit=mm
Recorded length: value=27.2 unit=mm
